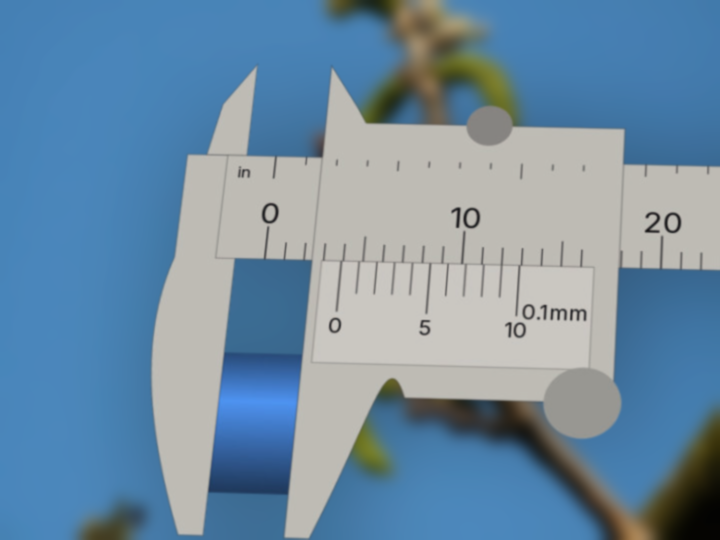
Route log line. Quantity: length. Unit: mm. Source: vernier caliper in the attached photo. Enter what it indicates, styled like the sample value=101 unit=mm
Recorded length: value=3.9 unit=mm
